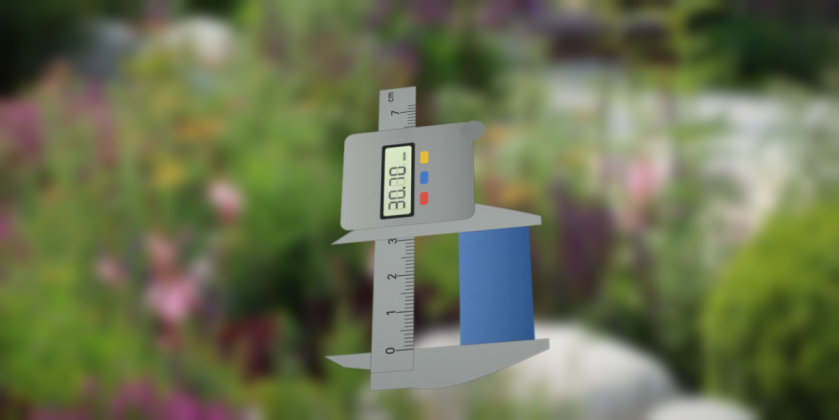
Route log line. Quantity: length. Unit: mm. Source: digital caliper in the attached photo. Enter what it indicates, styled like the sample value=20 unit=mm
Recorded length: value=30.70 unit=mm
